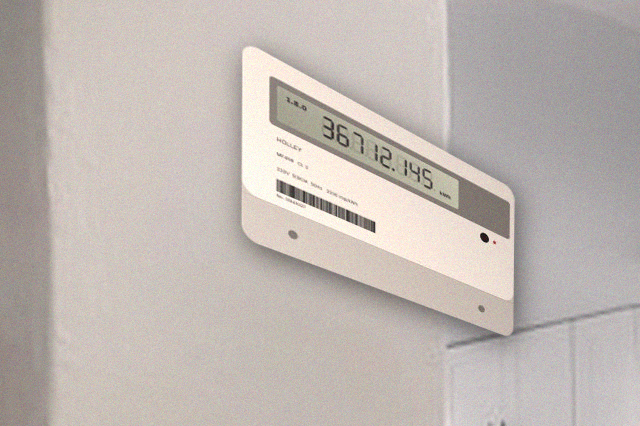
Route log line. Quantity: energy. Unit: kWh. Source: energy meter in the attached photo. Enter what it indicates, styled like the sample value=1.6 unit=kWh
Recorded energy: value=36712.145 unit=kWh
